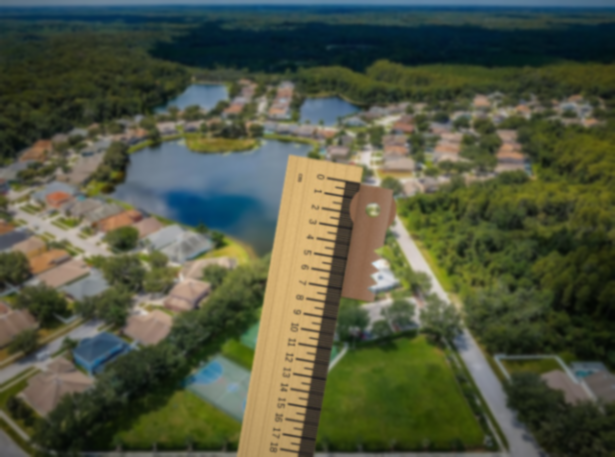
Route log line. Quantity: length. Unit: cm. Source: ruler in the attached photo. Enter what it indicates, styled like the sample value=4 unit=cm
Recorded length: value=7.5 unit=cm
